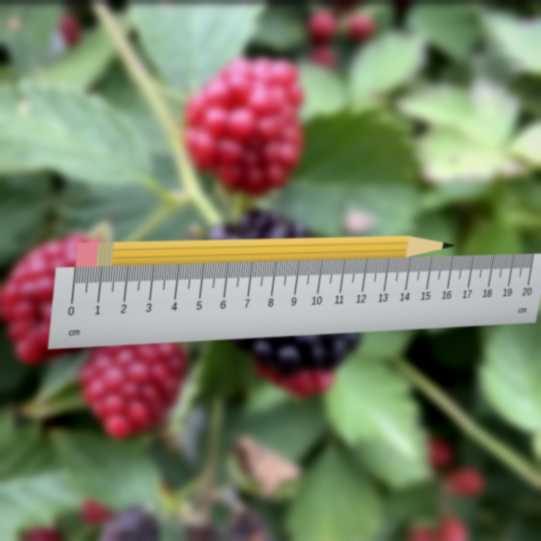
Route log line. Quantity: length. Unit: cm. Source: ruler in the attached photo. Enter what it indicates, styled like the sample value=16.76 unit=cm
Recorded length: value=16 unit=cm
